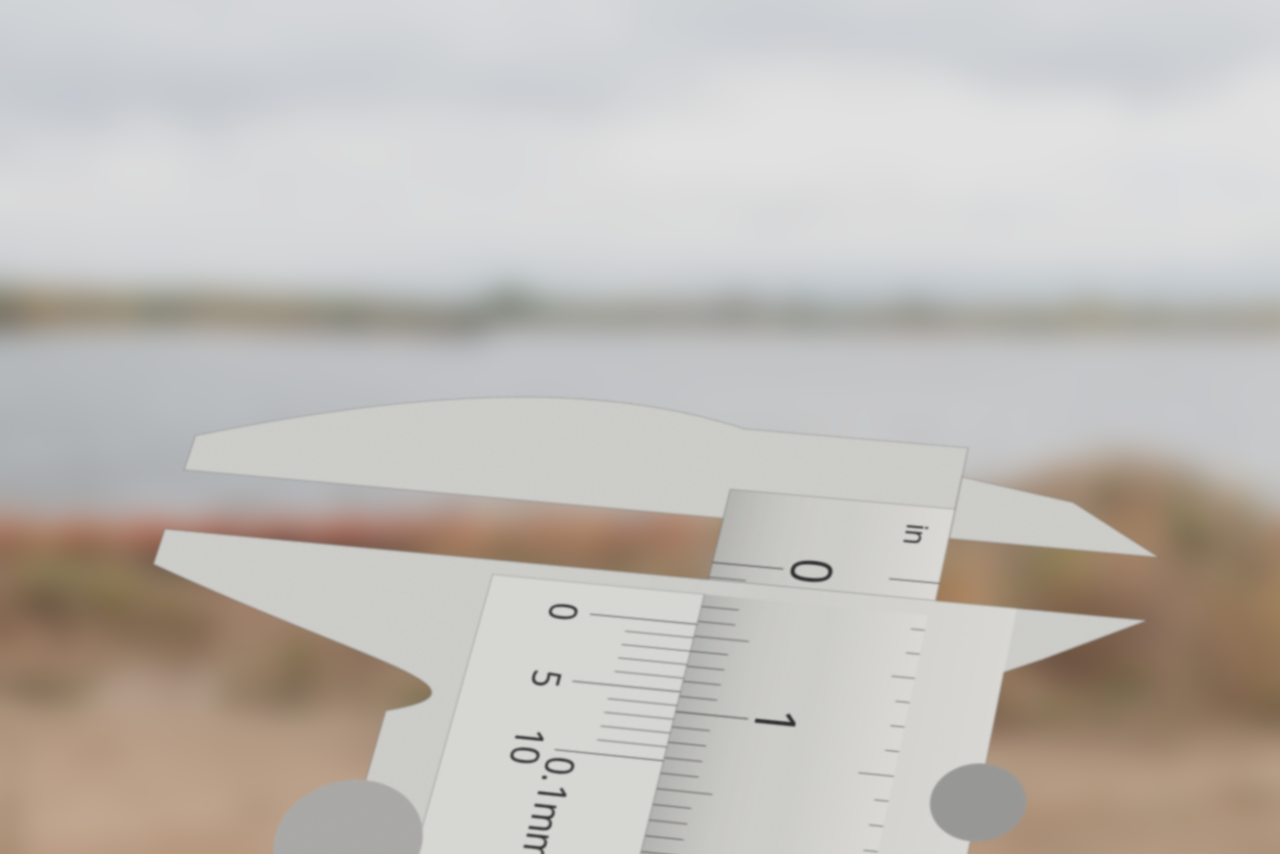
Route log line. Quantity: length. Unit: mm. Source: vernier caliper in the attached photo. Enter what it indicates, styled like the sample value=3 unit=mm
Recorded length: value=4.2 unit=mm
